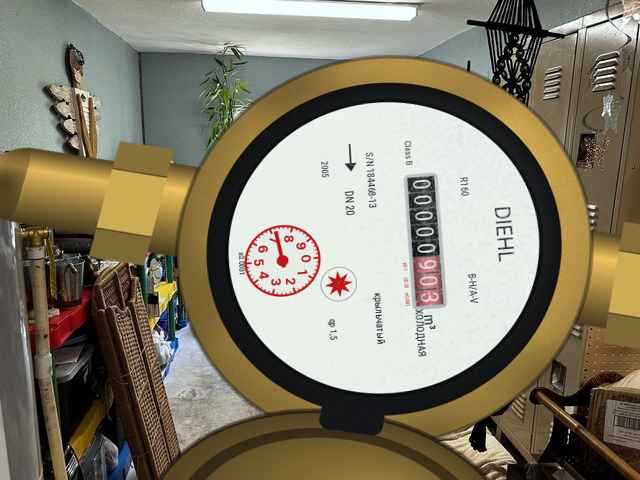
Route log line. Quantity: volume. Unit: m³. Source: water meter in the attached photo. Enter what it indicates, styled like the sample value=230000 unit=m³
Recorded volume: value=0.9037 unit=m³
